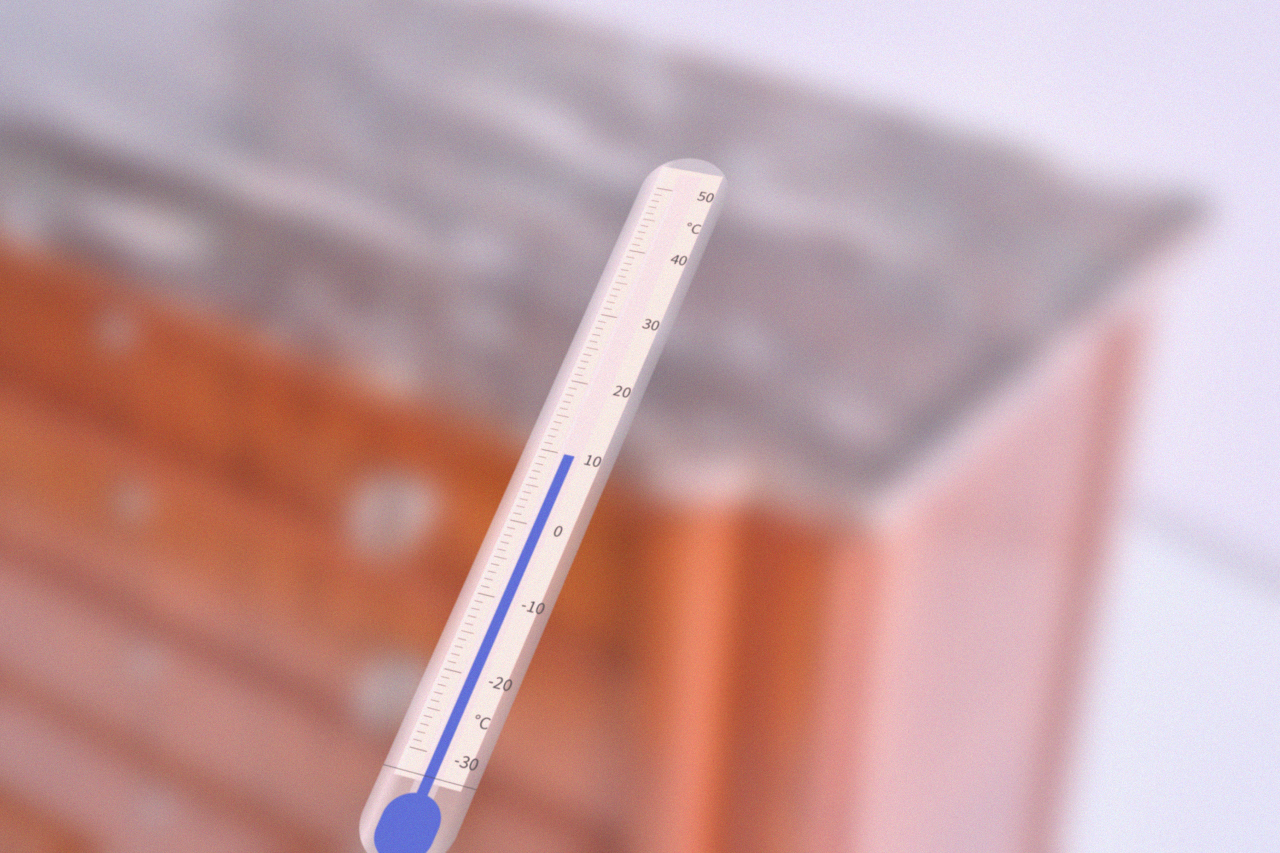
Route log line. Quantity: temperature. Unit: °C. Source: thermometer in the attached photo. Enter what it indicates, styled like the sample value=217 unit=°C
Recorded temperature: value=10 unit=°C
